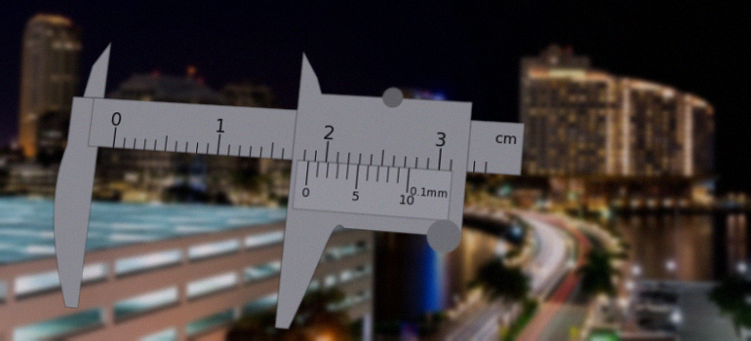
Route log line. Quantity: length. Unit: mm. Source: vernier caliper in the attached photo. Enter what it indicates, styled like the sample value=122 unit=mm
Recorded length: value=18.4 unit=mm
